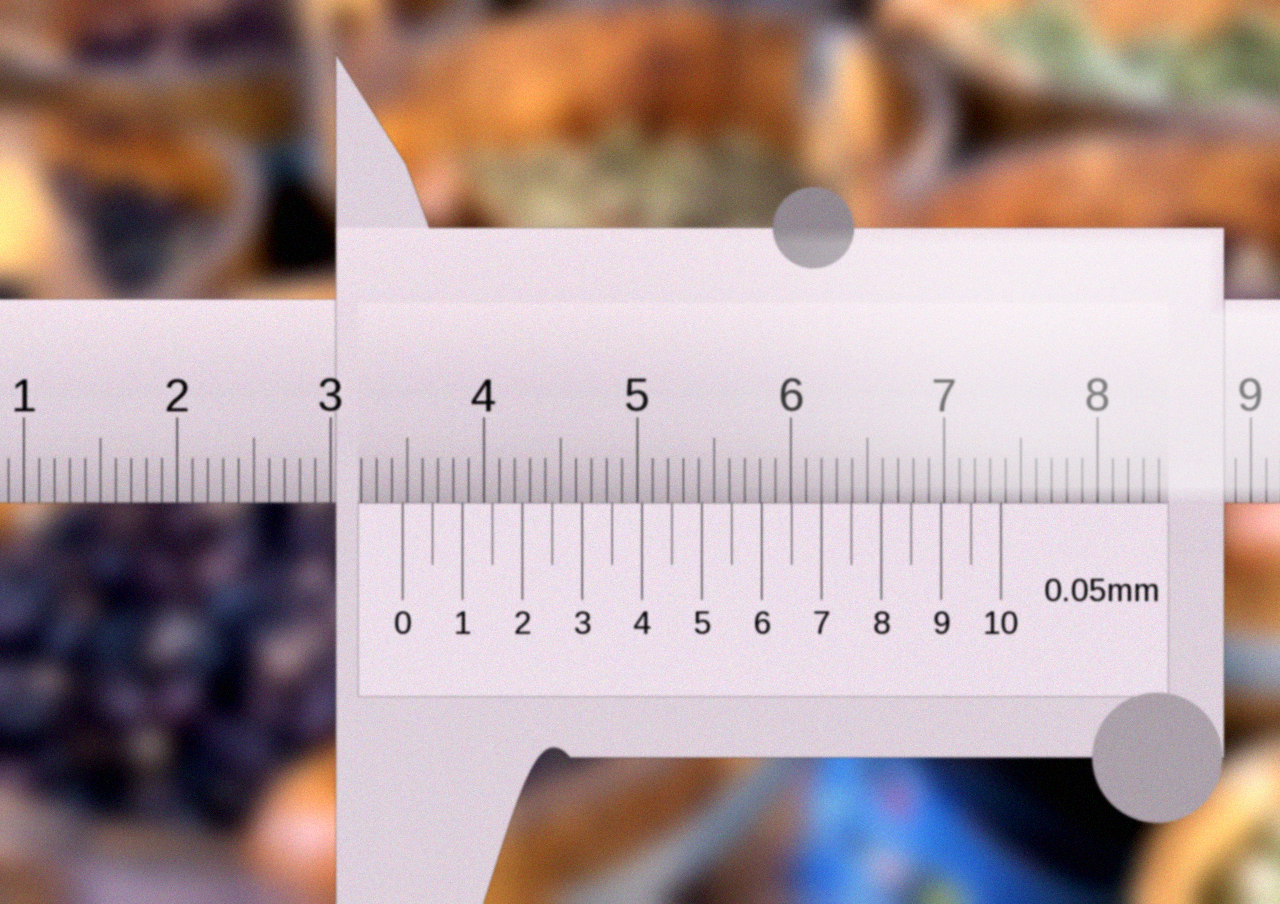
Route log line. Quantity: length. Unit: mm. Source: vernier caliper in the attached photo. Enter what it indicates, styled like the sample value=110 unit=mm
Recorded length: value=34.7 unit=mm
